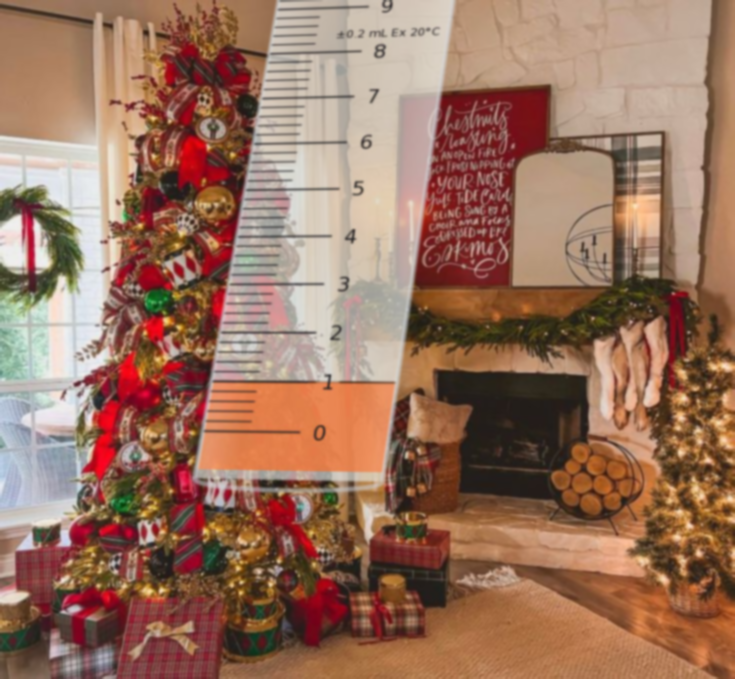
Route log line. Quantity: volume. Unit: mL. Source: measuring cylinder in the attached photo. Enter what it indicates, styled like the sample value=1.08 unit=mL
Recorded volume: value=1 unit=mL
